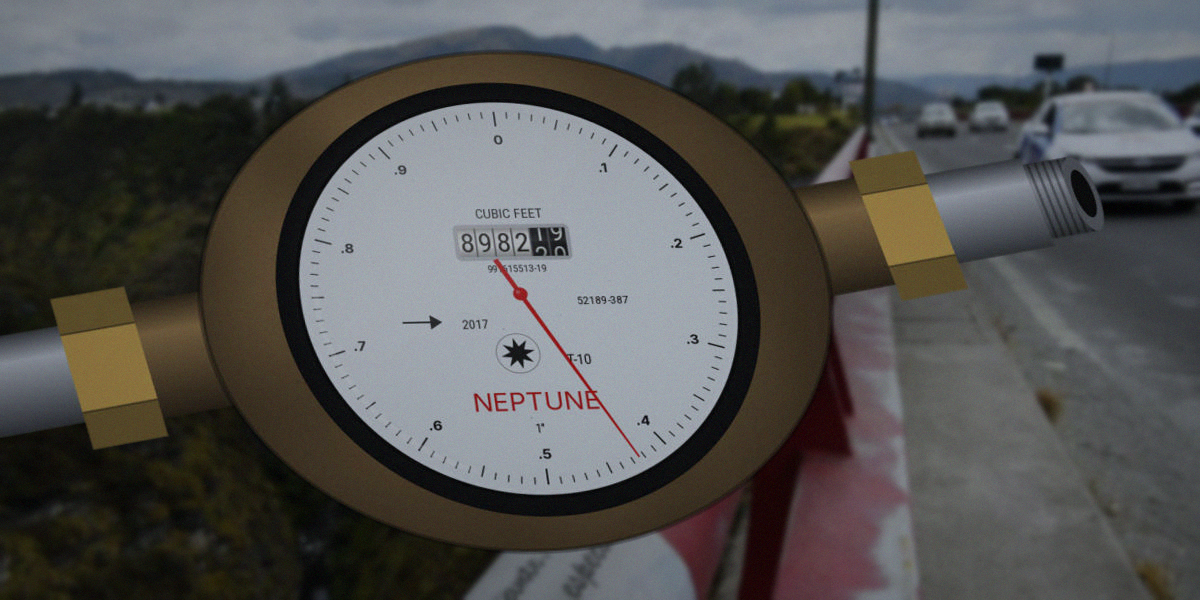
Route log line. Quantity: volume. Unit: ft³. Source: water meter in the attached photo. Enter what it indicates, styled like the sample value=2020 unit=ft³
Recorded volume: value=898219.42 unit=ft³
